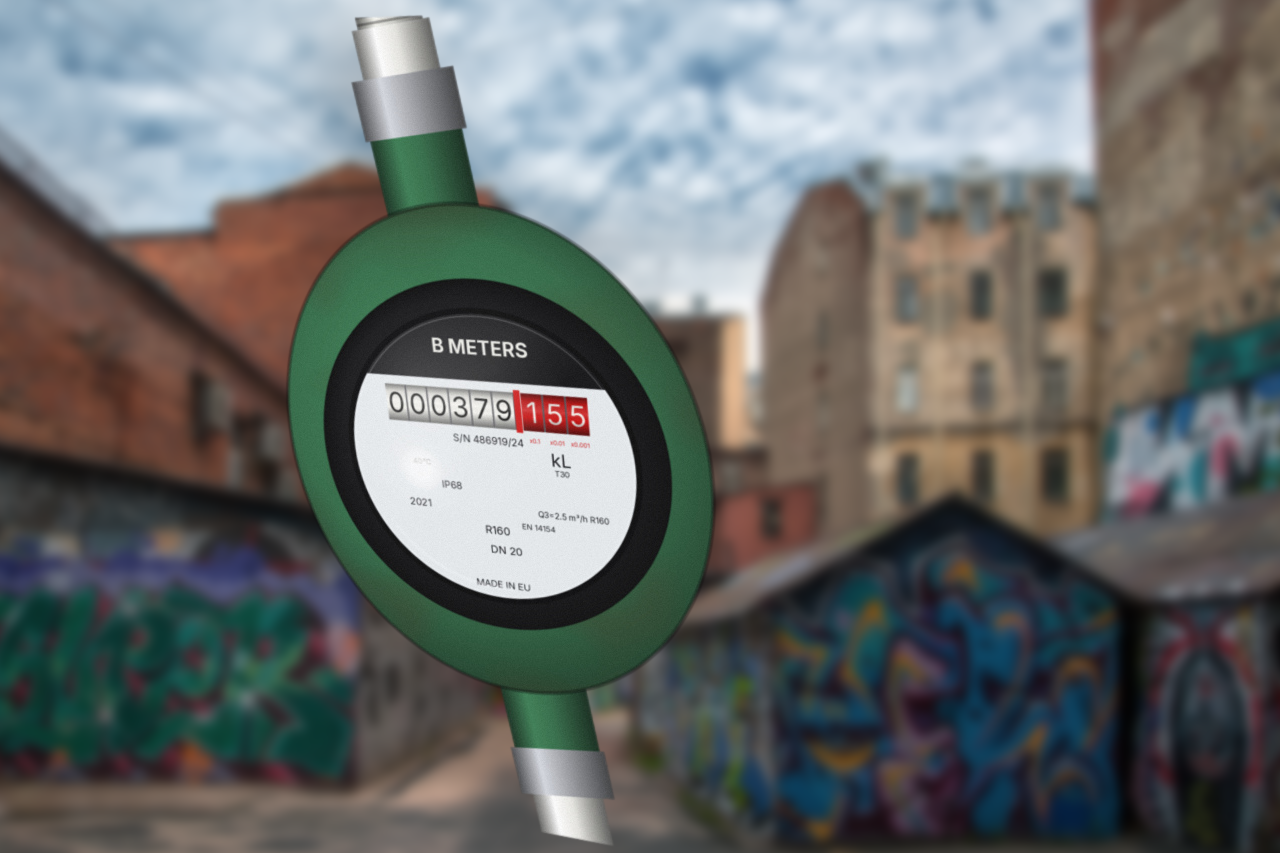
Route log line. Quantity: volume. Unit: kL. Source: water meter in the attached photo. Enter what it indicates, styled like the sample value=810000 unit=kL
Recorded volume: value=379.155 unit=kL
